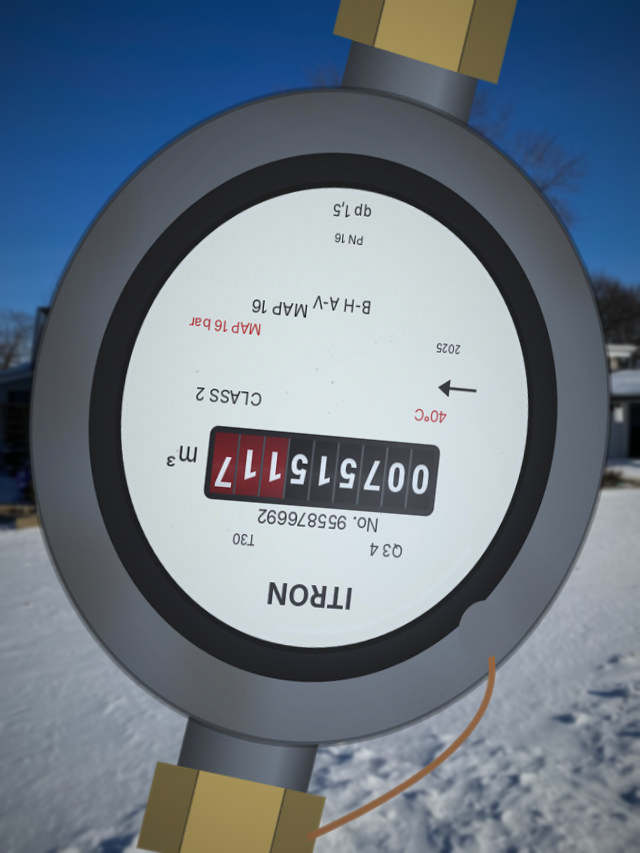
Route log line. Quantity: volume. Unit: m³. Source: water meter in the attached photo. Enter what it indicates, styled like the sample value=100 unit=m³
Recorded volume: value=7515.117 unit=m³
